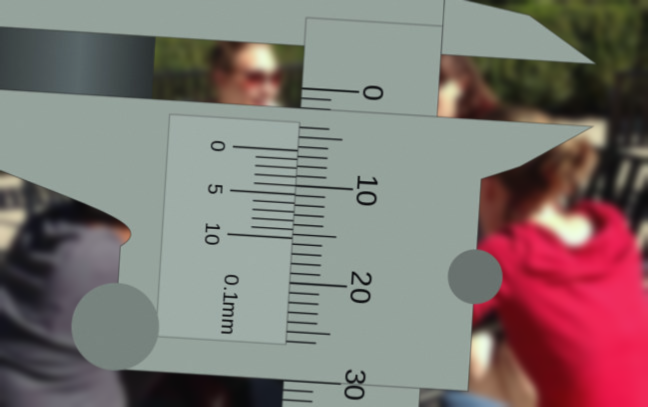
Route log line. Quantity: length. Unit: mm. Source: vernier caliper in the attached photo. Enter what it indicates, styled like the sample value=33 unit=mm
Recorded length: value=6.4 unit=mm
